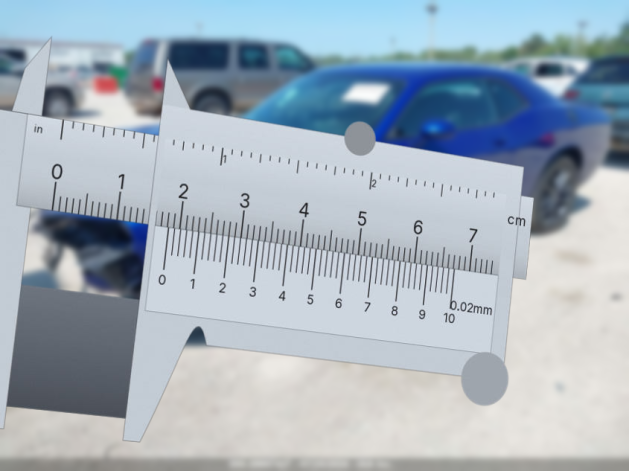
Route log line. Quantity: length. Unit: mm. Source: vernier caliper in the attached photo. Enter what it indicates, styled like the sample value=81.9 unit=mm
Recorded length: value=18.2 unit=mm
